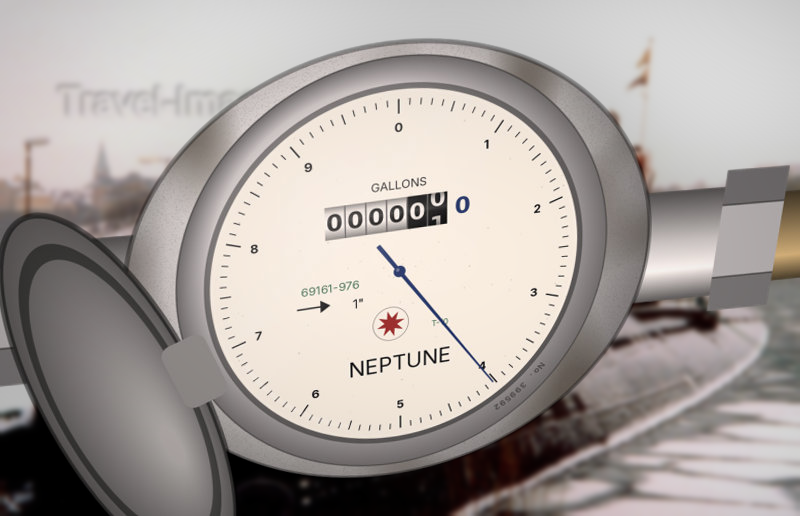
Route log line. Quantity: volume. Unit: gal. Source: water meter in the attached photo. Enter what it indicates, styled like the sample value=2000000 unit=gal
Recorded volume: value=4.0 unit=gal
